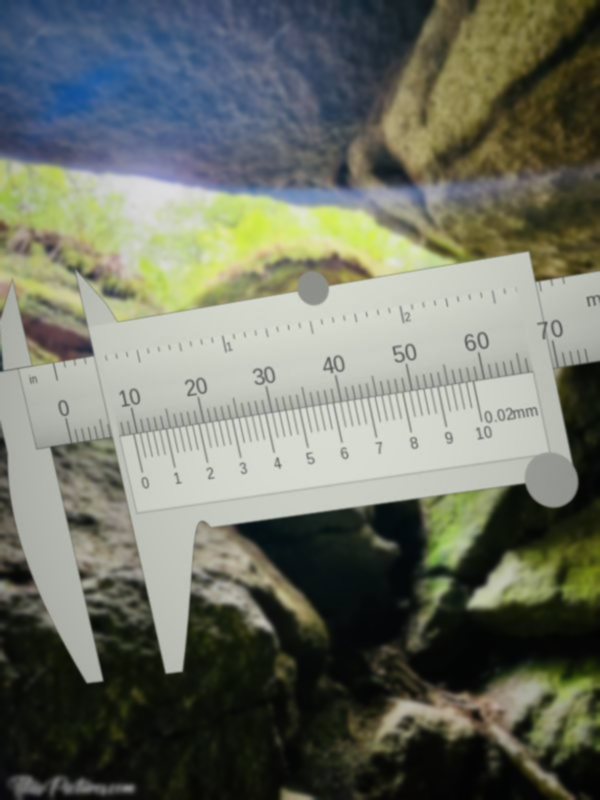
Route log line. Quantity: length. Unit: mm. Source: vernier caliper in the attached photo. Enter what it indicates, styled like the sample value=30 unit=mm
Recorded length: value=9.5 unit=mm
